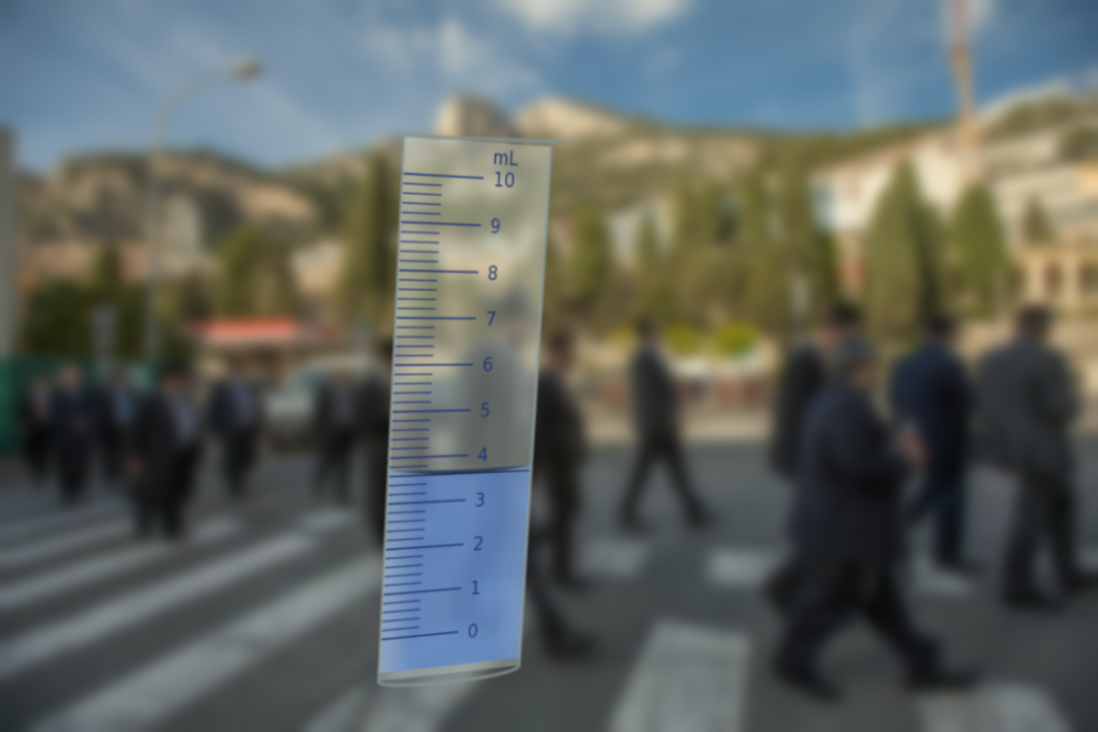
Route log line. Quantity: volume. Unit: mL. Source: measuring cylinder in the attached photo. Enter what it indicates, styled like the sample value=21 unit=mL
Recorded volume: value=3.6 unit=mL
